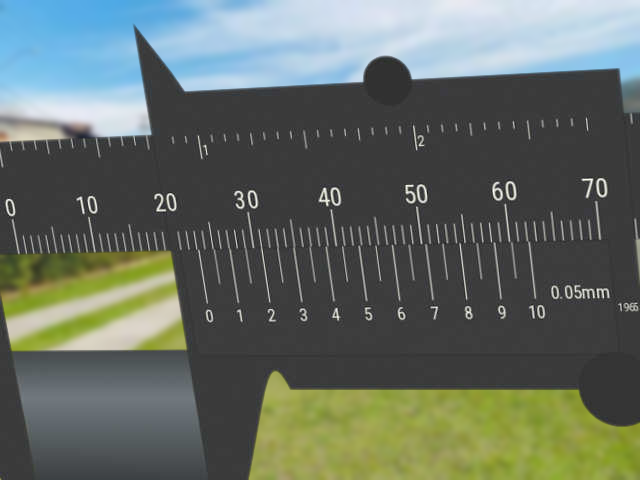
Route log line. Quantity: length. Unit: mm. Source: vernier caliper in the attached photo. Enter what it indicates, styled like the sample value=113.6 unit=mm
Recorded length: value=23.2 unit=mm
